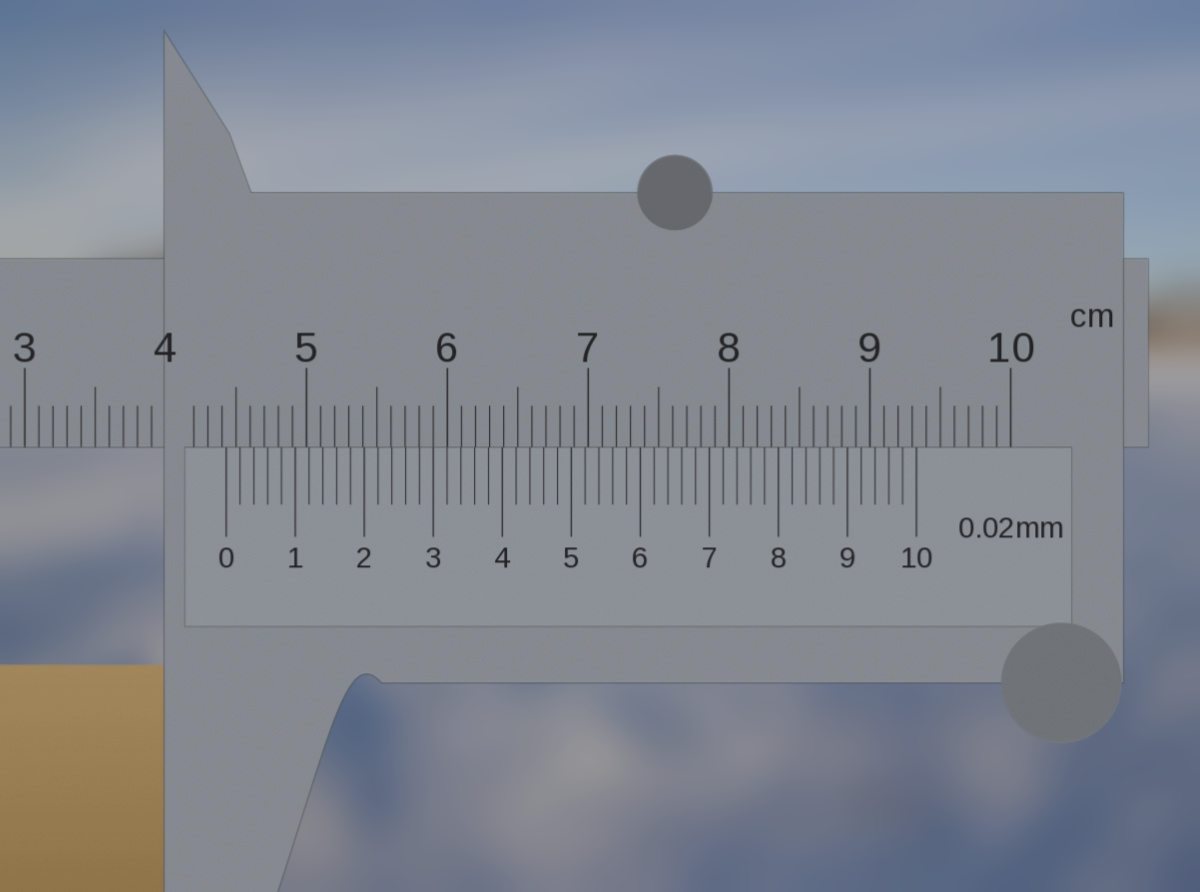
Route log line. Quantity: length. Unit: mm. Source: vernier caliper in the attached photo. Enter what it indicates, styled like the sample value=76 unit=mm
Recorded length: value=44.3 unit=mm
